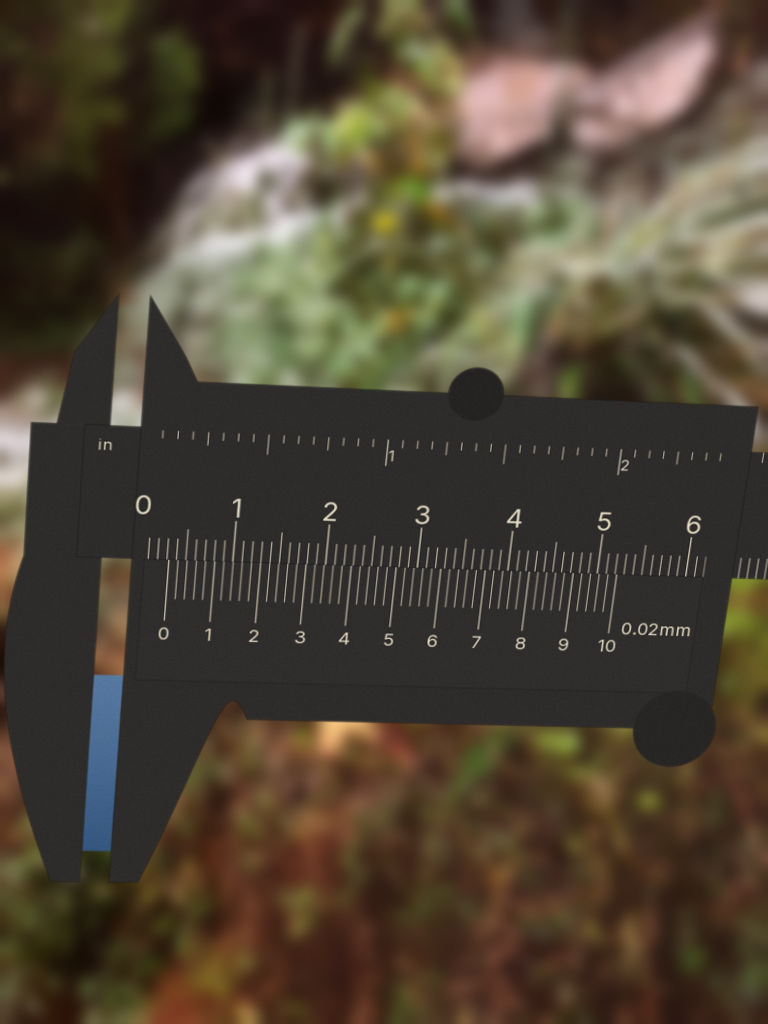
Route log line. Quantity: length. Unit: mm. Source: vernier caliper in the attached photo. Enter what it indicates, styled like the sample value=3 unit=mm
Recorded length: value=3.2 unit=mm
